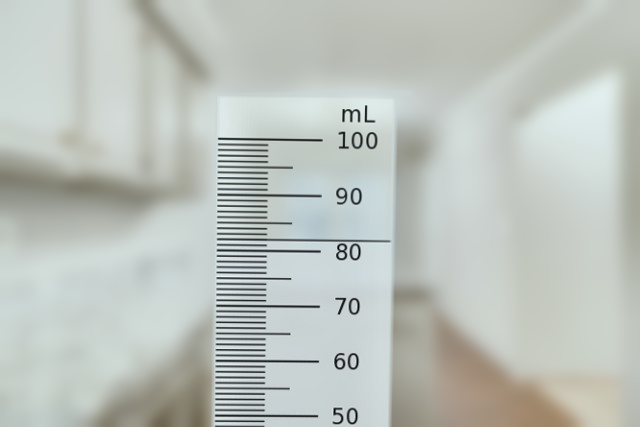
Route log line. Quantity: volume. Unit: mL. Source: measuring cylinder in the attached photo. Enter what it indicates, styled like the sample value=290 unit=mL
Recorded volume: value=82 unit=mL
